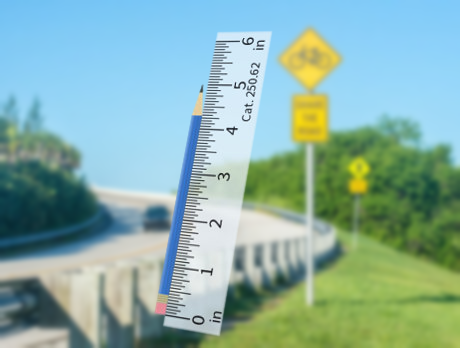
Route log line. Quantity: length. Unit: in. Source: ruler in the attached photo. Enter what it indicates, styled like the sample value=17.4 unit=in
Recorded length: value=5 unit=in
